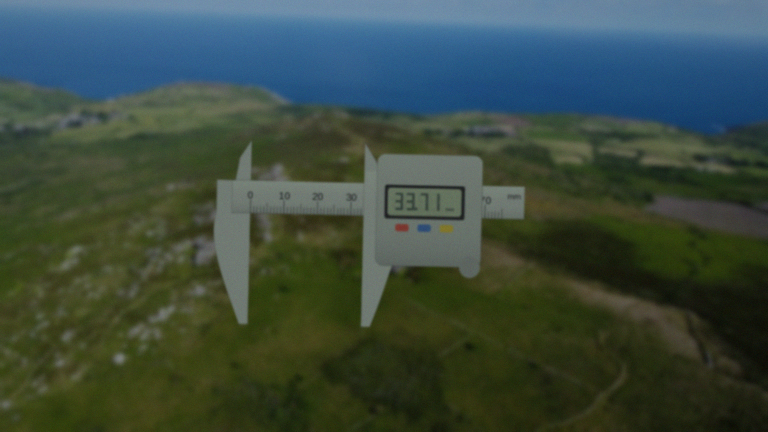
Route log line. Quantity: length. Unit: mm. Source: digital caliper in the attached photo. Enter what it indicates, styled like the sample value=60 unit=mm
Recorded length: value=33.71 unit=mm
